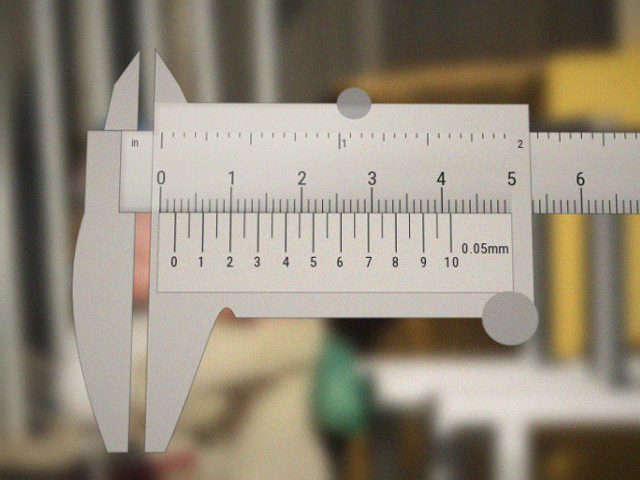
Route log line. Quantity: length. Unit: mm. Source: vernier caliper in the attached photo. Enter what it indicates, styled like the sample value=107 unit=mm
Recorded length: value=2.2 unit=mm
